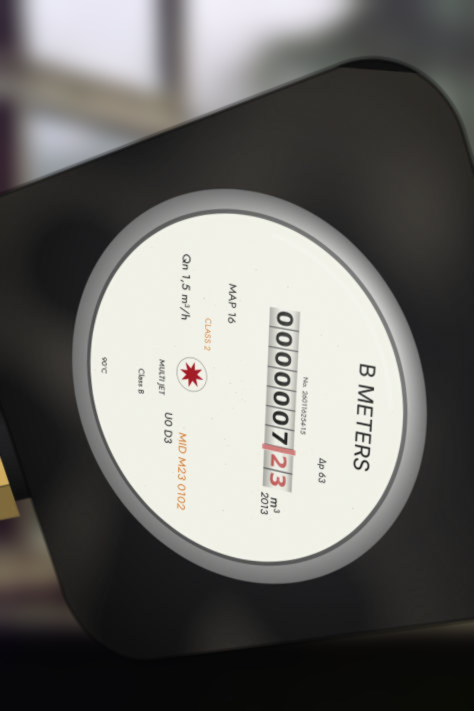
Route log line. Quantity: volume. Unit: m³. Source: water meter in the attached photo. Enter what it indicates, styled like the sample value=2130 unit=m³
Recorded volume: value=7.23 unit=m³
